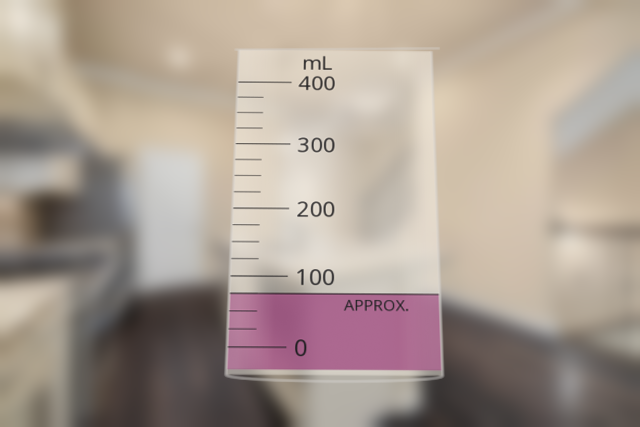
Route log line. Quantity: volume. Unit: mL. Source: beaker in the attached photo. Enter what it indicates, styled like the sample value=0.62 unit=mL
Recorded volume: value=75 unit=mL
